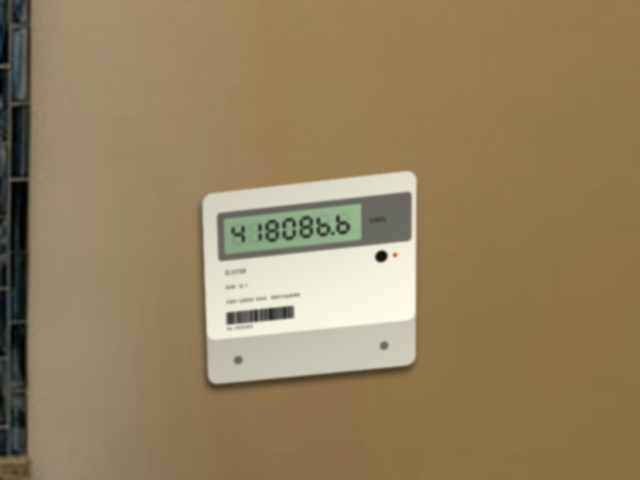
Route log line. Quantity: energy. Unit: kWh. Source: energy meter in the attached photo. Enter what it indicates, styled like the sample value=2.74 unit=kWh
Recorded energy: value=418086.6 unit=kWh
